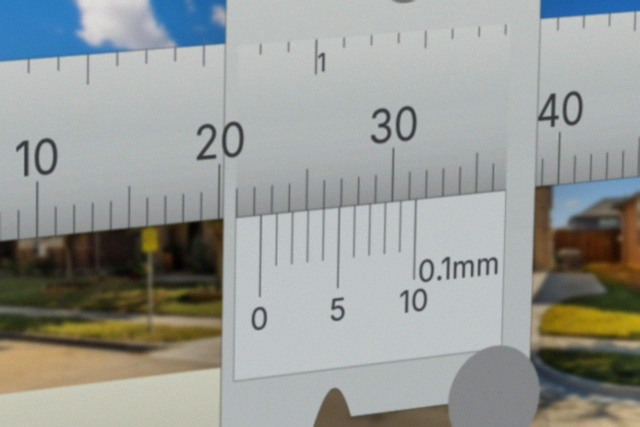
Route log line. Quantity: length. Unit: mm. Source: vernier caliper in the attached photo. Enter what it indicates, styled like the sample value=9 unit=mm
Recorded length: value=22.4 unit=mm
